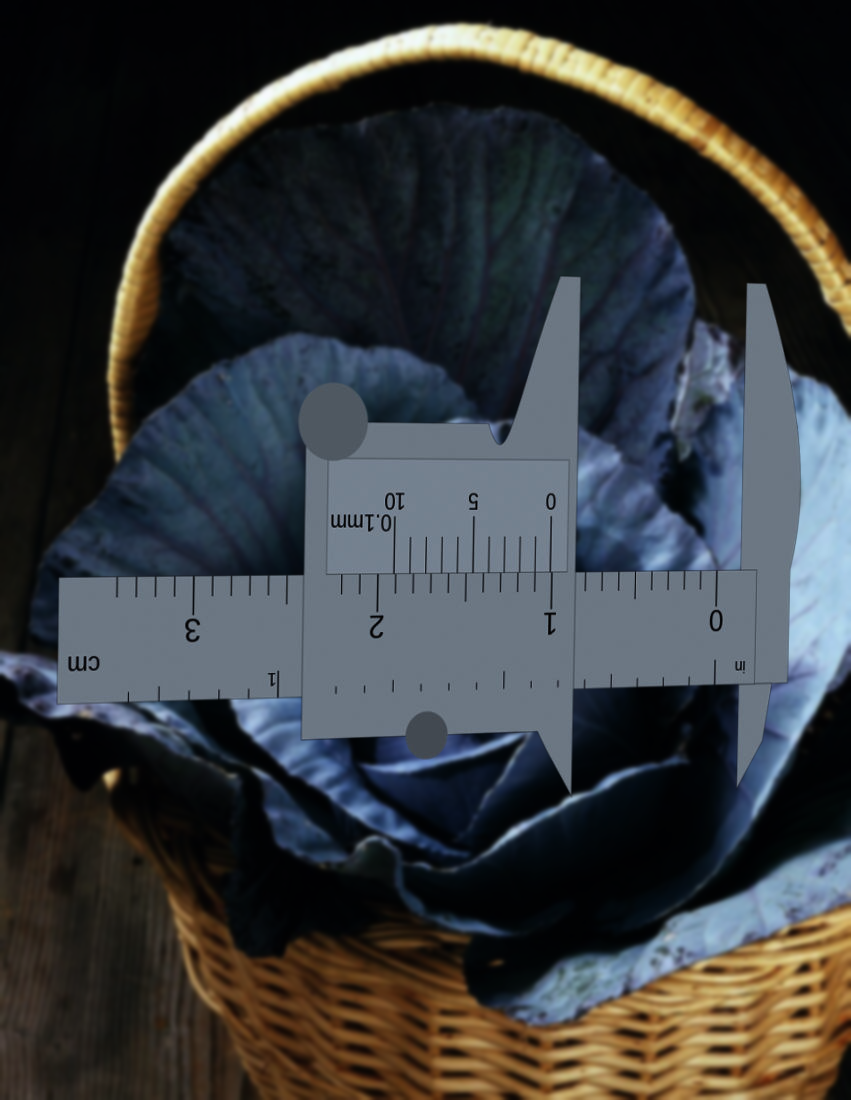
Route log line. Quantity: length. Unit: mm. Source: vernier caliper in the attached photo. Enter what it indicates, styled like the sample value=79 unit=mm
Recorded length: value=10.1 unit=mm
